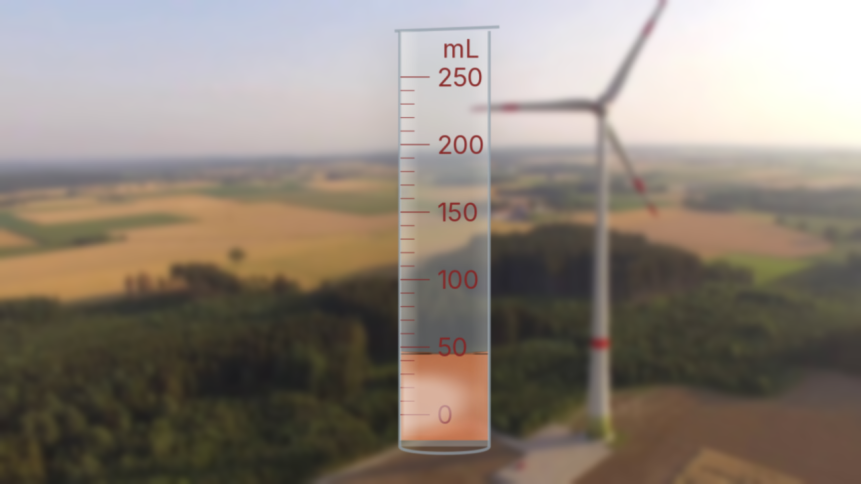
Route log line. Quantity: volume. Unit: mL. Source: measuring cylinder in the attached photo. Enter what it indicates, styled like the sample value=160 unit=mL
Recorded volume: value=45 unit=mL
